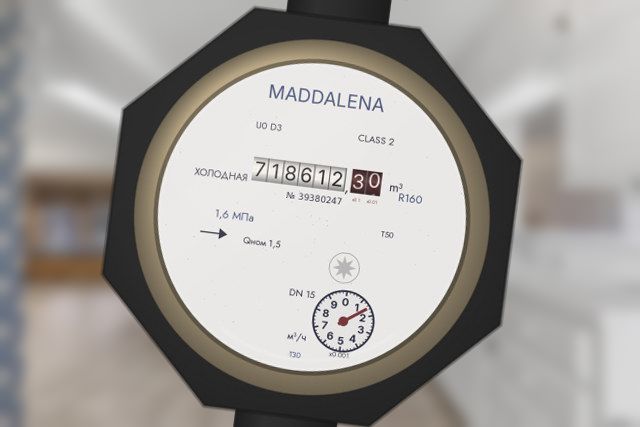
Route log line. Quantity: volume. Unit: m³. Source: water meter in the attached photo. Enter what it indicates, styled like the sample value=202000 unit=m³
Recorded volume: value=718612.301 unit=m³
